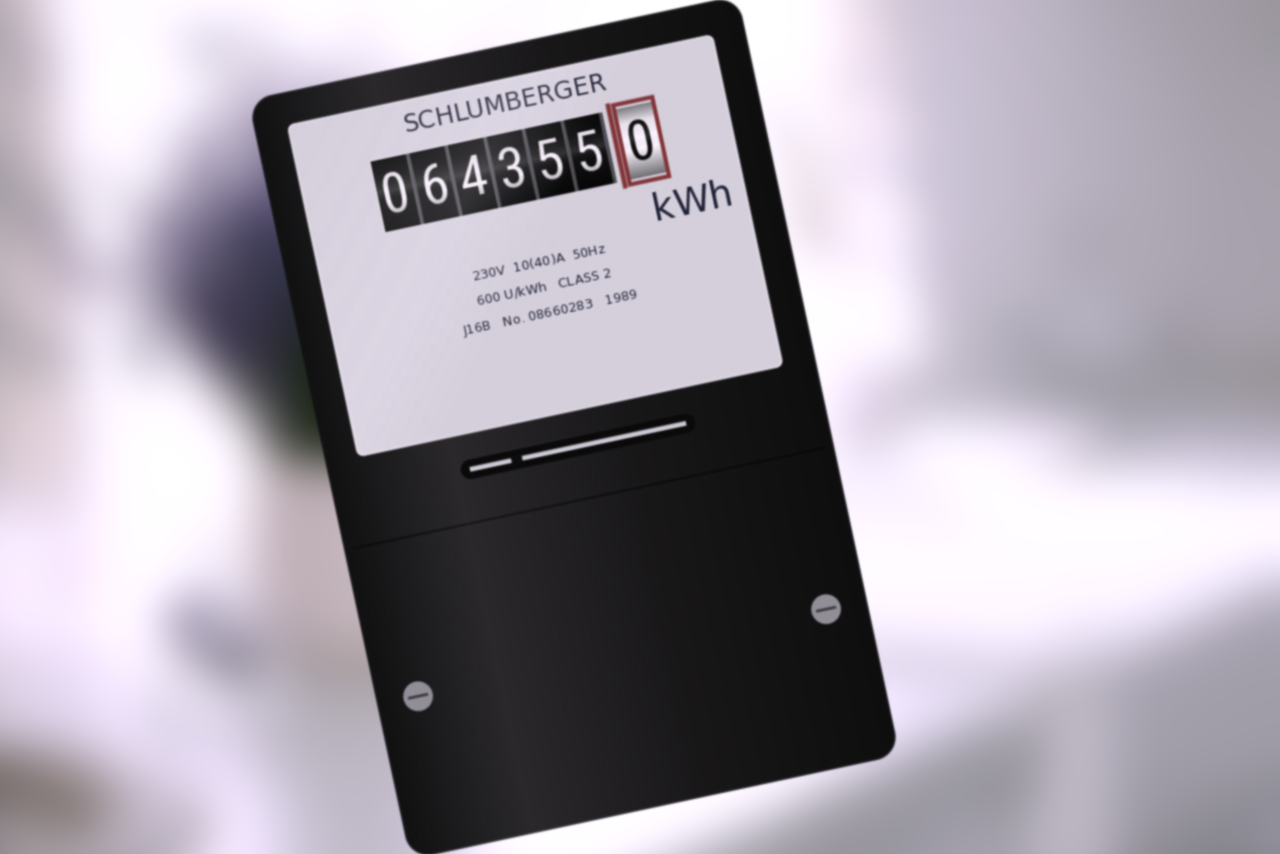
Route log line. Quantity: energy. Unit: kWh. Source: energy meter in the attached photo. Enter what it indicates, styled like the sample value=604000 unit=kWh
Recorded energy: value=64355.0 unit=kWh
